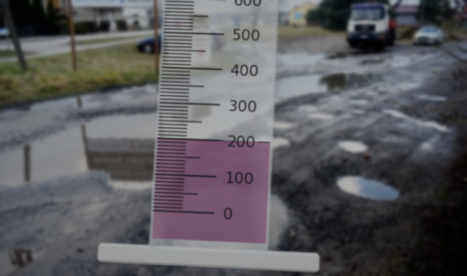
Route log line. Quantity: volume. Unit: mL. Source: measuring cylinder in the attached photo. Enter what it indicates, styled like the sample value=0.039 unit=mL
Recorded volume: value=200 unit=mL
